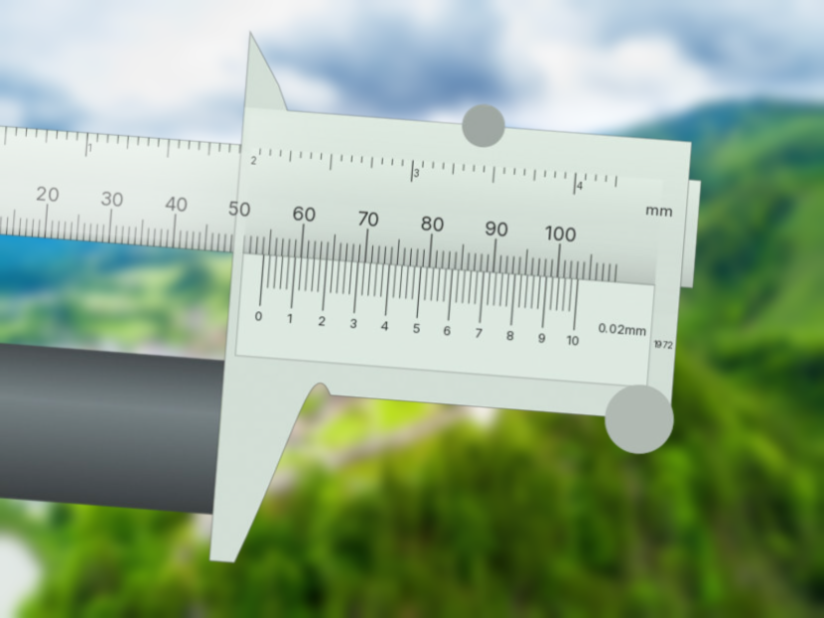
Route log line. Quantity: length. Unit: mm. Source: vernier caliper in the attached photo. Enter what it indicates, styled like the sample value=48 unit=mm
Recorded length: value=54.2 unit=mm
